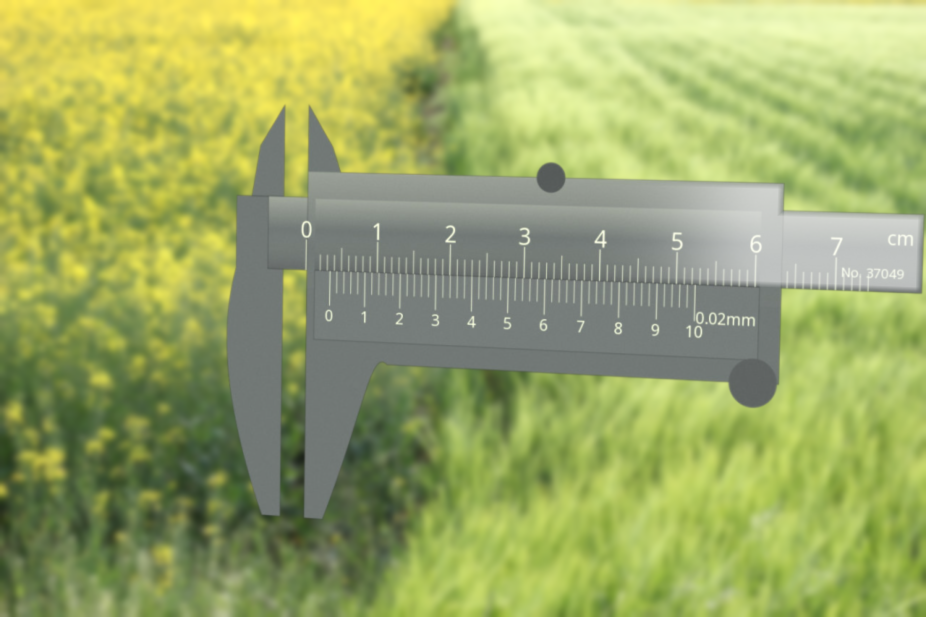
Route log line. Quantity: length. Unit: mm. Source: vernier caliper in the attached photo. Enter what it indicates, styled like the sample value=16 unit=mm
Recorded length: value=3.4 unit=mm
